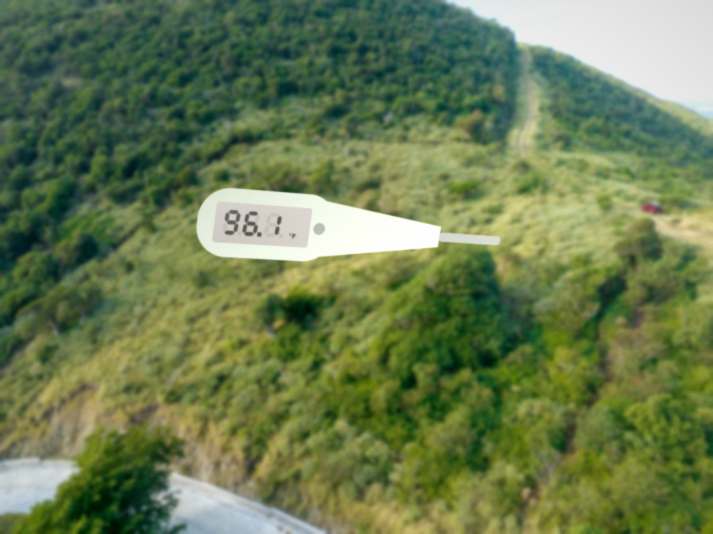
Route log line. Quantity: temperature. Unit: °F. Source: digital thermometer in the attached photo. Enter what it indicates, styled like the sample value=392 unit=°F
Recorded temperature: value=96.1 unit=°F
